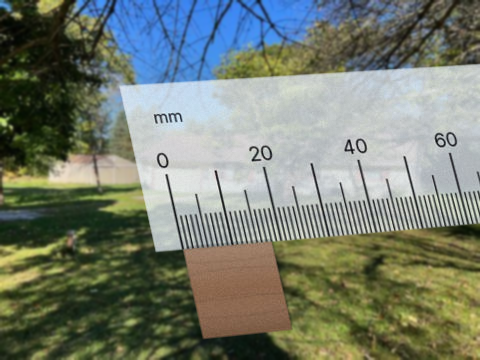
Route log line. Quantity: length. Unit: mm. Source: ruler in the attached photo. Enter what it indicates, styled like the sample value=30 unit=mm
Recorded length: value=18 unit=mm
